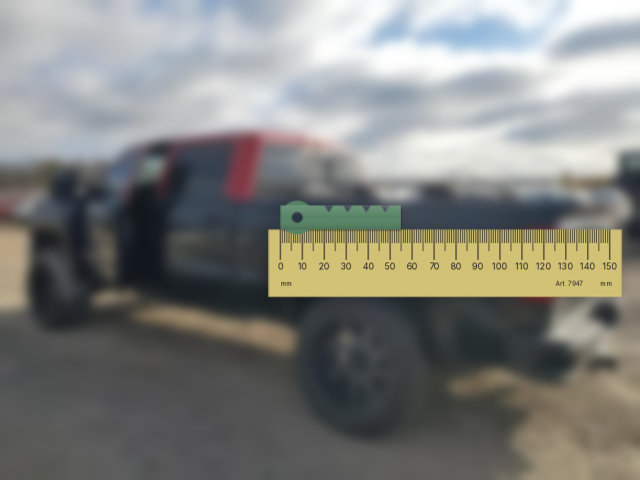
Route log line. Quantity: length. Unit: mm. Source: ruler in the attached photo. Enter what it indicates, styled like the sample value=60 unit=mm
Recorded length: value=55 unit=mm
